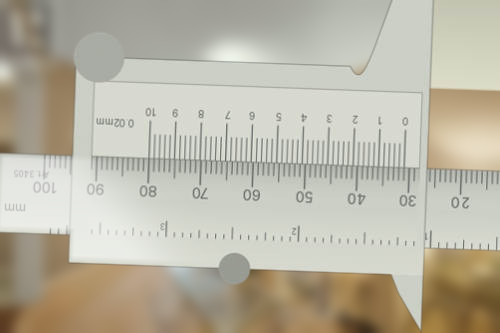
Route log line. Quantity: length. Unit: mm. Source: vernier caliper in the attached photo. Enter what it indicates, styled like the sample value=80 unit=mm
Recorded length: value=31.0 unit=mm
